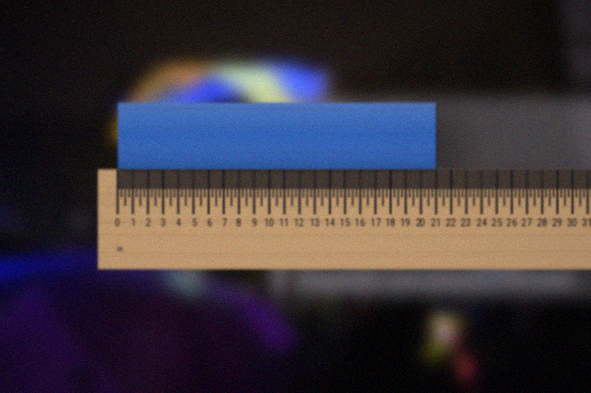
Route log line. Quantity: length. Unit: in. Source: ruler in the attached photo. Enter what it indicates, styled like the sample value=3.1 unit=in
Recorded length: value=21 unit=in
